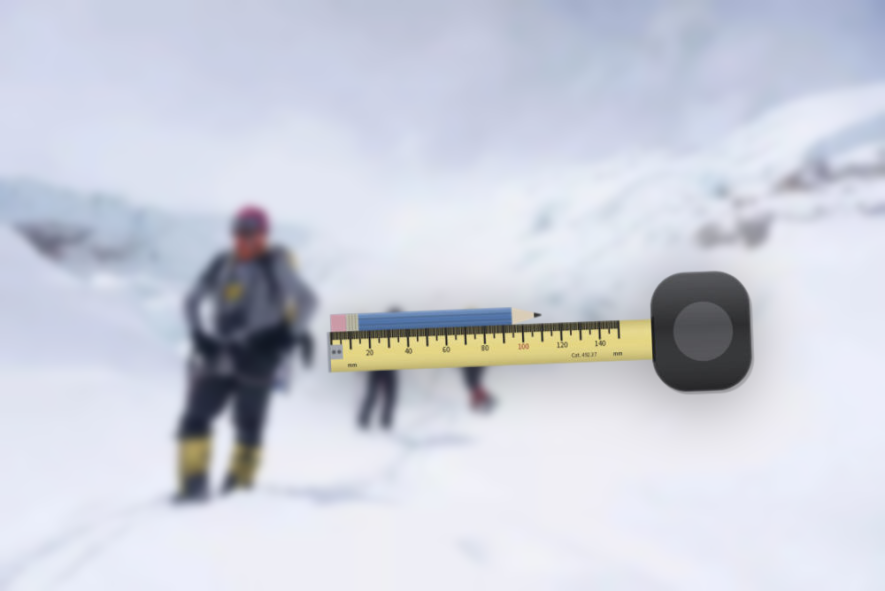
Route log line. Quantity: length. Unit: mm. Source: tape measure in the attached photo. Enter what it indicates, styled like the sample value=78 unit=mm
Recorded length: value=110 unit=mm
